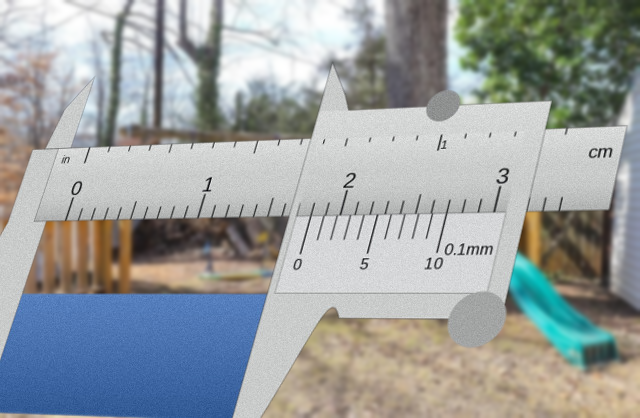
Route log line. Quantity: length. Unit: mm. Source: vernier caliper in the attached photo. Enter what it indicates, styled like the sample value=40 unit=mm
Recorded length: value=18.0 unit=mm
